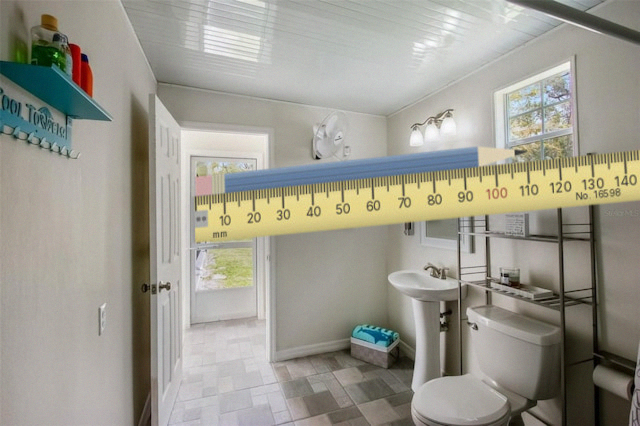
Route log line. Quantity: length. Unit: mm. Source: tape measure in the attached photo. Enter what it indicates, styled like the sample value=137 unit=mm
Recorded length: value=110 unit=mm
